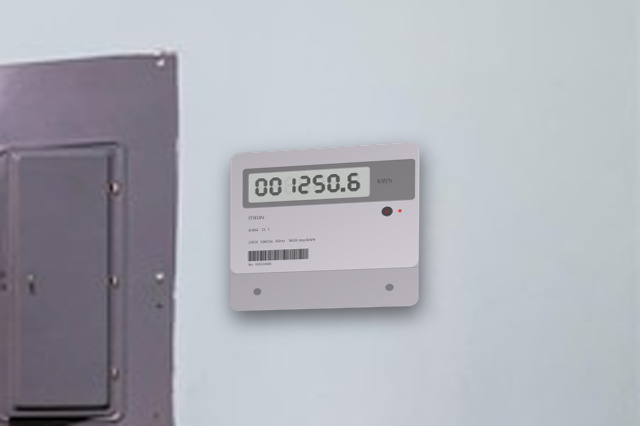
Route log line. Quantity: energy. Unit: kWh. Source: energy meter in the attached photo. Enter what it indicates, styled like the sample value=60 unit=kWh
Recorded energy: value=1250.6 unit=kWh
